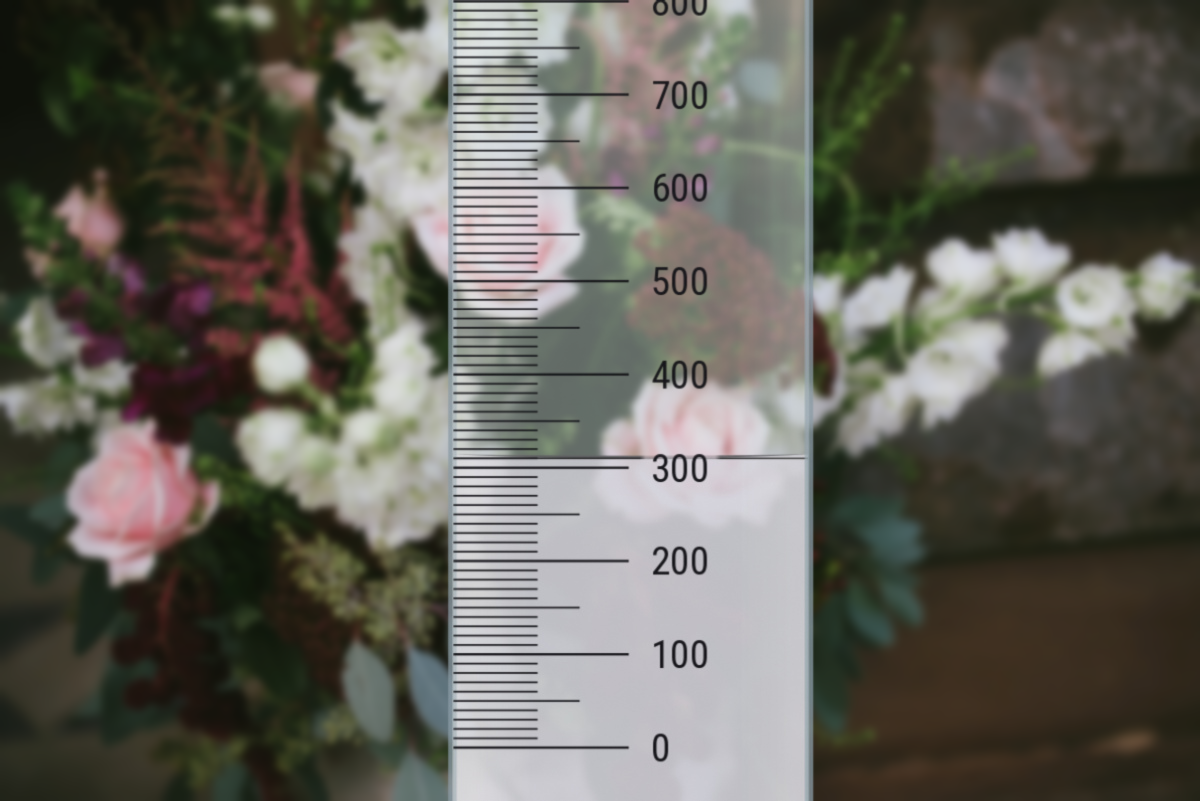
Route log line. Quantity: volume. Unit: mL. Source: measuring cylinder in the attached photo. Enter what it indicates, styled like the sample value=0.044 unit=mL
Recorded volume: value=310 unit=mL
